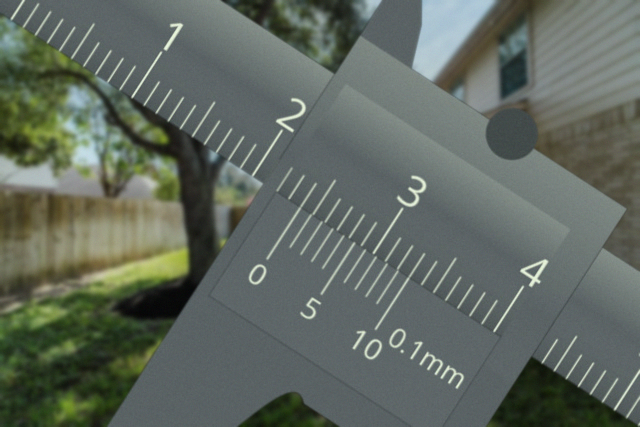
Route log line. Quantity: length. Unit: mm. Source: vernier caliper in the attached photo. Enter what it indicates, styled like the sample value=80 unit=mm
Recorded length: value=24.0 unit=mm
